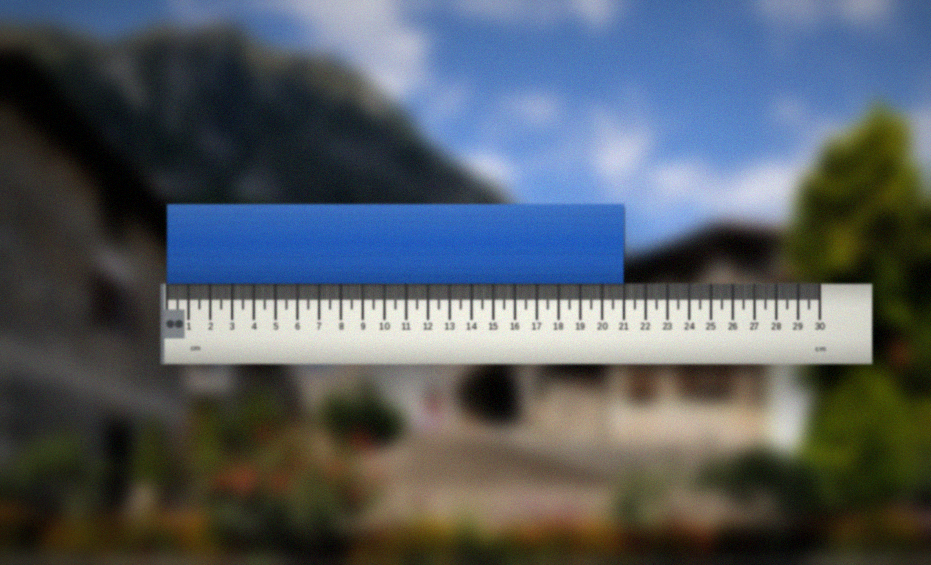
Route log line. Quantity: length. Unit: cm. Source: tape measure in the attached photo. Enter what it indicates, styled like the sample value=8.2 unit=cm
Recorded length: value=21 unit=cm
